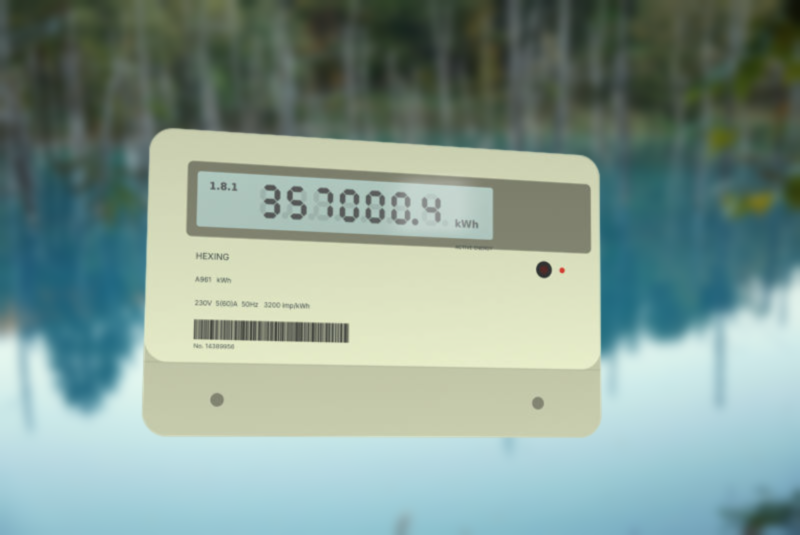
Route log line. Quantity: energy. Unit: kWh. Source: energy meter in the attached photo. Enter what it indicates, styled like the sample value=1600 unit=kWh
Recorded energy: value=357000.4 unit=kWh
